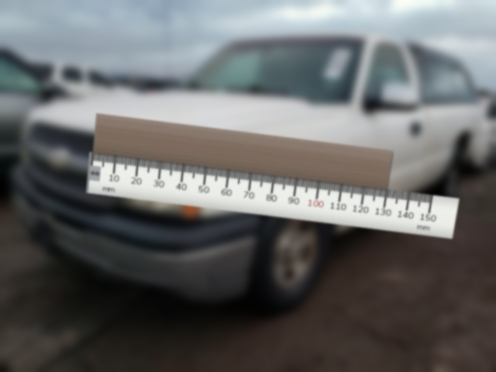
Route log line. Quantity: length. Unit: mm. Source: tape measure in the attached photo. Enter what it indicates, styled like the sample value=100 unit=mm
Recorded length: value=130 unit=mm
